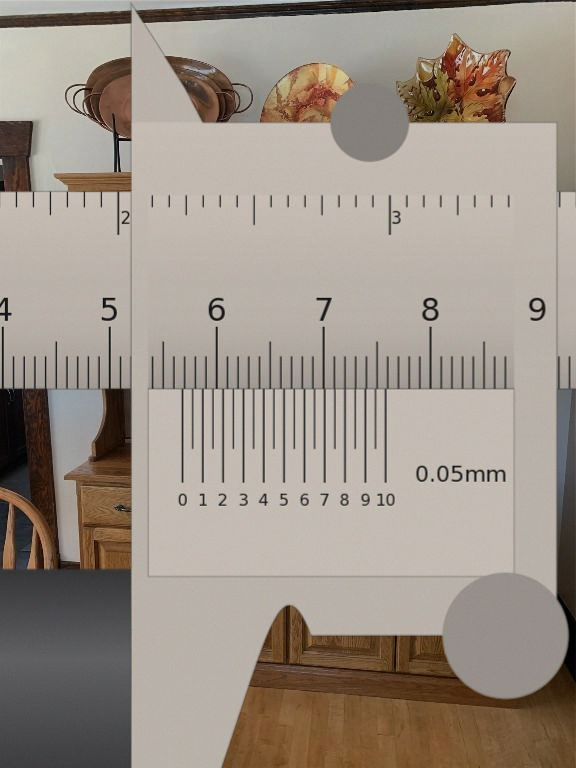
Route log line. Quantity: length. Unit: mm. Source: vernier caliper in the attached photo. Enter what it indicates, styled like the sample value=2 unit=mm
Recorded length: value=56.8 unit=mm
